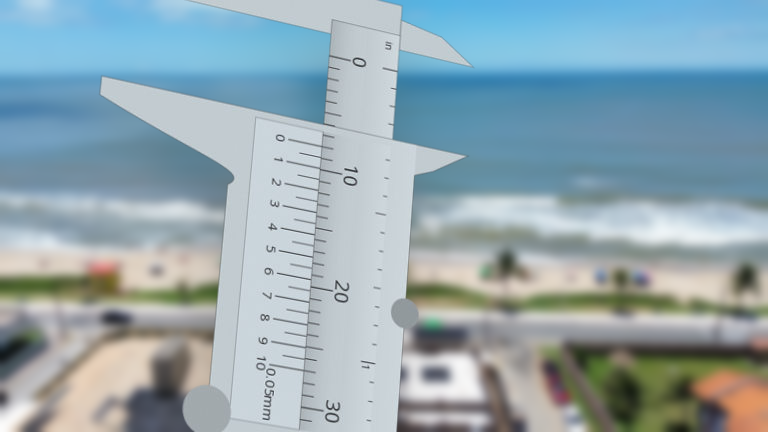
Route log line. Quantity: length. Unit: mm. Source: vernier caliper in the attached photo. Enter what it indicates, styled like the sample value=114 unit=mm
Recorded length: value=8.0 unit=mm
